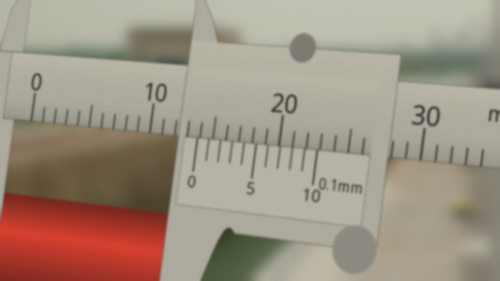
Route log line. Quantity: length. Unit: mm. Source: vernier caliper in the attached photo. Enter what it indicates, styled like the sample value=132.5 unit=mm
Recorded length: value=13.8 unit=mm
